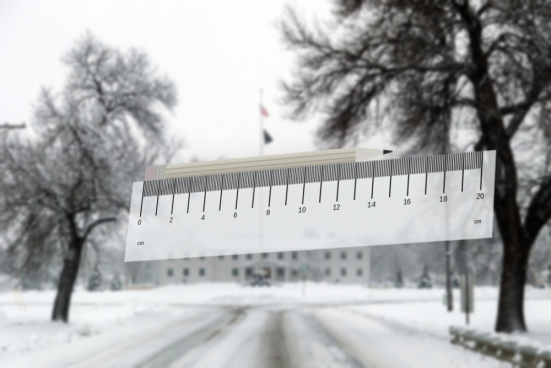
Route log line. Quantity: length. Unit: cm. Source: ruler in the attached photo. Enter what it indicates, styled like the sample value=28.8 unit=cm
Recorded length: value=15 unit=cm
